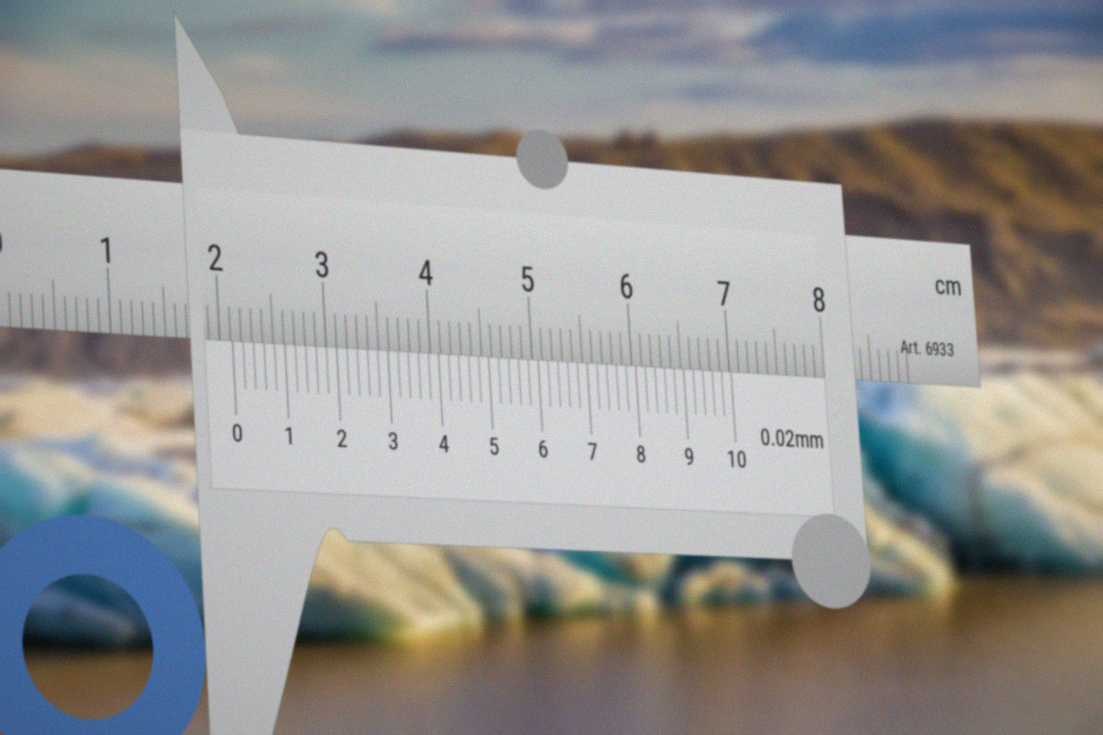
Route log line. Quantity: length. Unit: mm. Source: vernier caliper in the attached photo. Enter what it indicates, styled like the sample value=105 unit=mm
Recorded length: value=21.2 unit=mm
